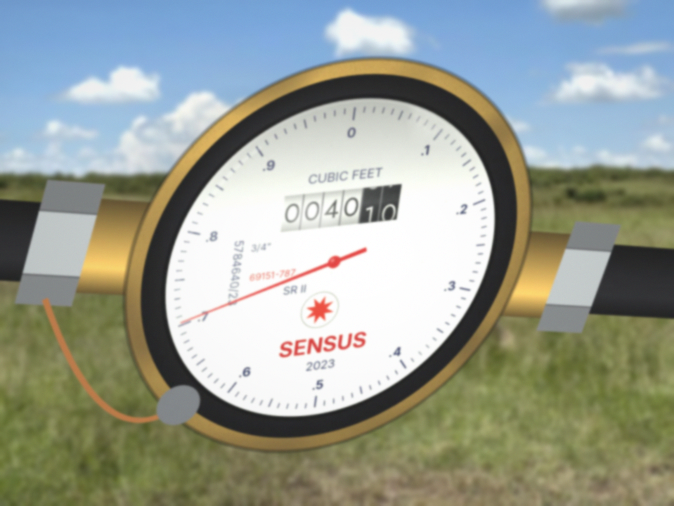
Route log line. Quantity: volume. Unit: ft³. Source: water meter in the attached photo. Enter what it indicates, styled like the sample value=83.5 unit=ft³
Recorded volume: value=4009.70 unit=ft³
